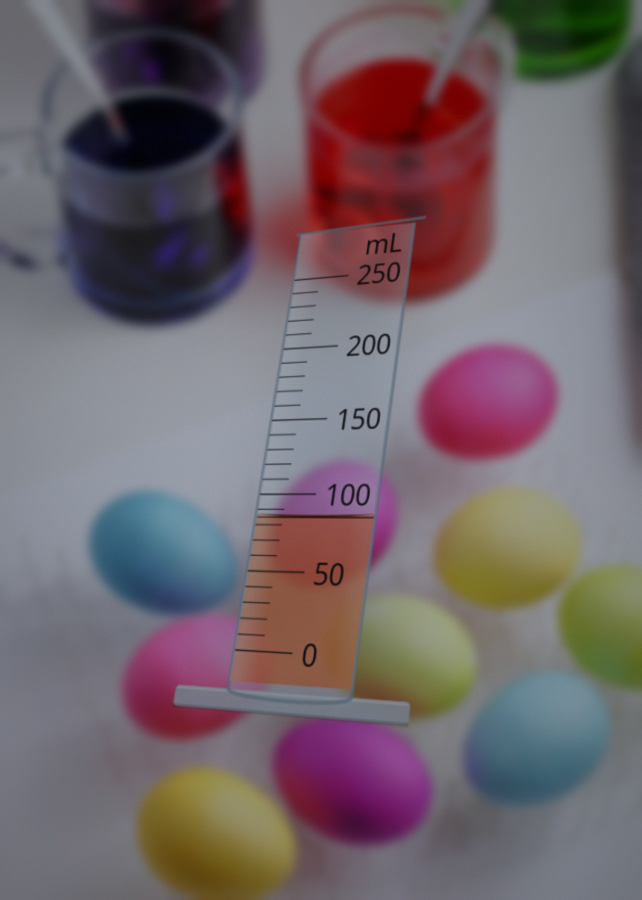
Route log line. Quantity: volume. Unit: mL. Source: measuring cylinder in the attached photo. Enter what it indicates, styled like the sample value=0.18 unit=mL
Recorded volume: value=85 unit=mL
